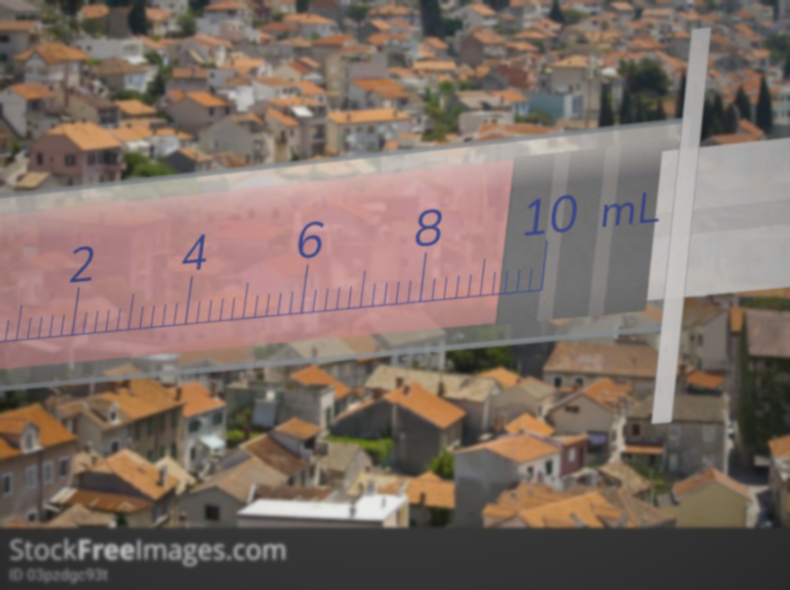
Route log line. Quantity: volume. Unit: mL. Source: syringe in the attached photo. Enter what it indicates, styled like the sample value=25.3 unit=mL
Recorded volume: value=9.3 unit=mL
